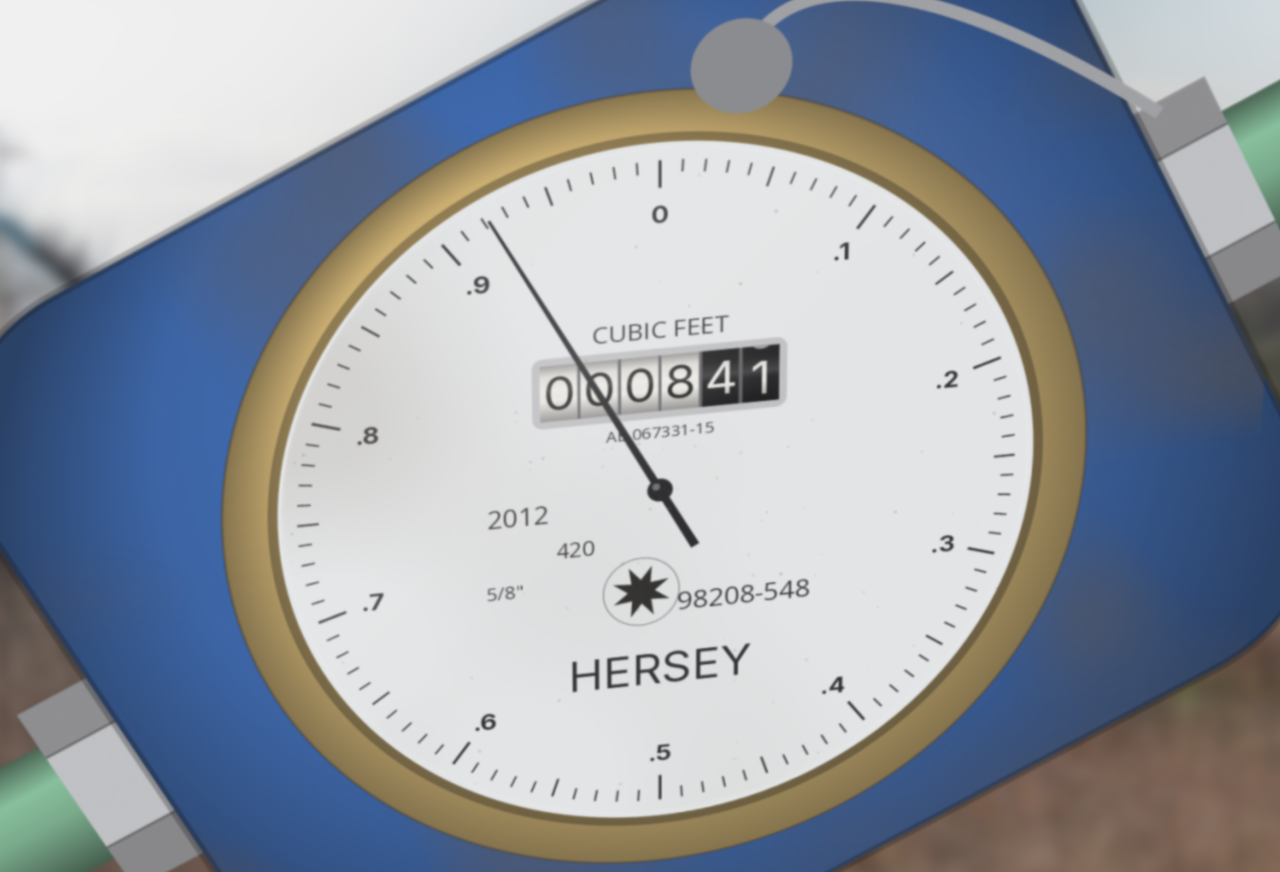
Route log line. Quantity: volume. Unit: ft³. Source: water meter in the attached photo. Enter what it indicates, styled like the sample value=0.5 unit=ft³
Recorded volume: value=840.92 unit=ft³
